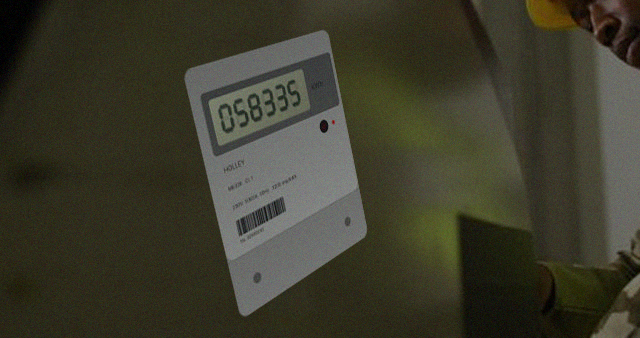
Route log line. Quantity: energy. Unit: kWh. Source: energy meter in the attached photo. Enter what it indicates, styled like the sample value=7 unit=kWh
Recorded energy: value=58335 unit=kWh
